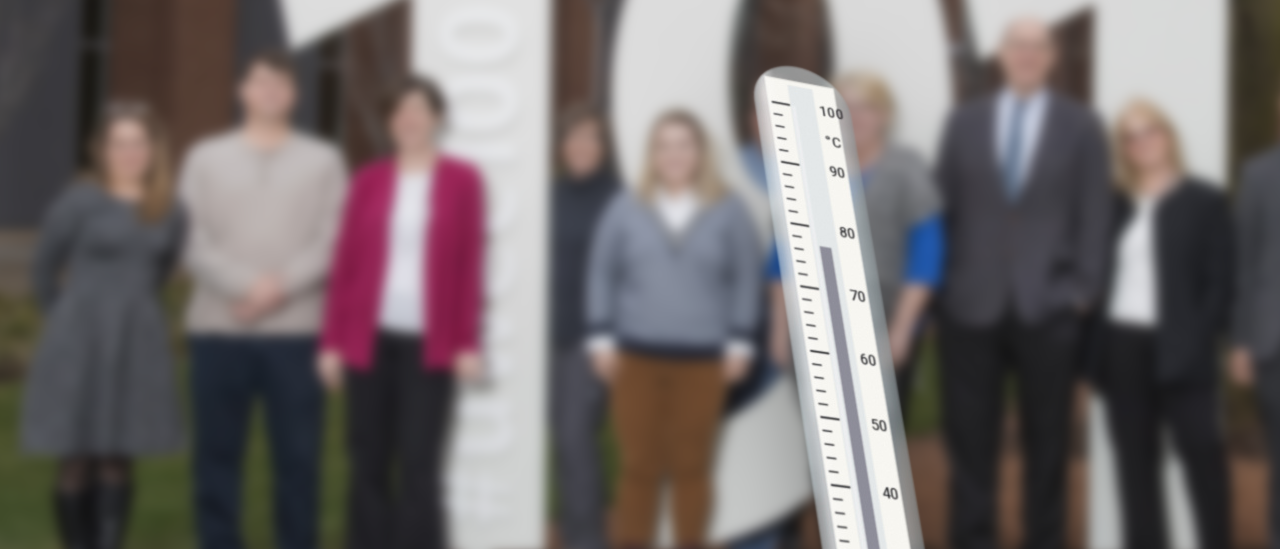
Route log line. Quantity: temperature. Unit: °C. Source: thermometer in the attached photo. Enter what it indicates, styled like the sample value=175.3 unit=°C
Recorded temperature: value=77 unit=°C
